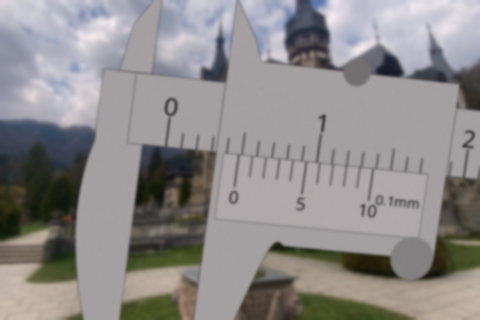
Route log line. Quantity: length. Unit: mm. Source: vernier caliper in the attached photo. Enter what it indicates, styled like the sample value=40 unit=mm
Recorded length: value=4.8 unit=mm
